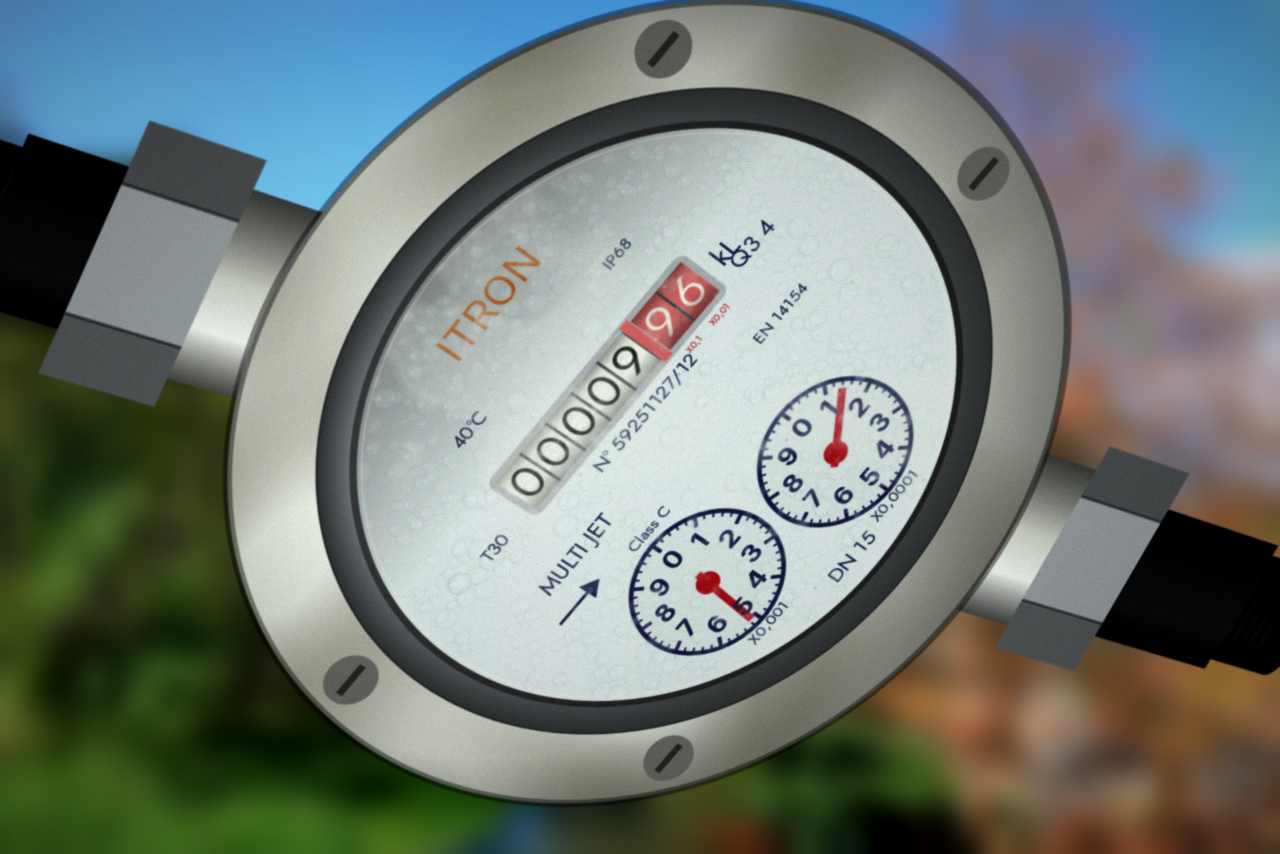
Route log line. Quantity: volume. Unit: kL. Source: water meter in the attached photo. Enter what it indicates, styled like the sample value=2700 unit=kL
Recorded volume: value=9.9651 unit=kL
